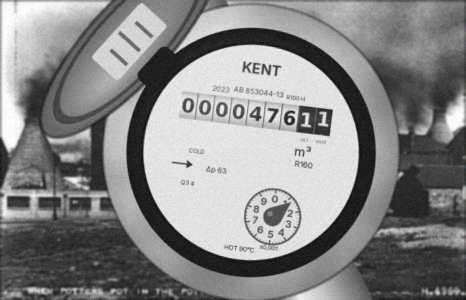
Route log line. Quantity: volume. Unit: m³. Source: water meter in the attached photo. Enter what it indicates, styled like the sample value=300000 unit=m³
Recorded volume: value=476.111 unit=m³
